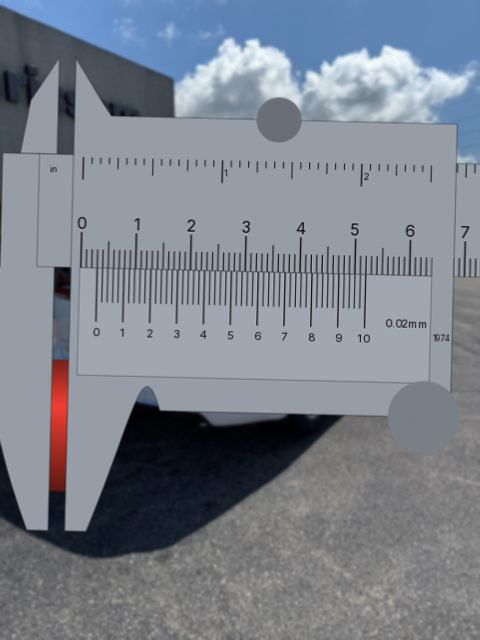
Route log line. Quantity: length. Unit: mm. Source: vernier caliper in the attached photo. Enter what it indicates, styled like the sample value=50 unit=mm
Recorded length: value=3.0 unit=mm
